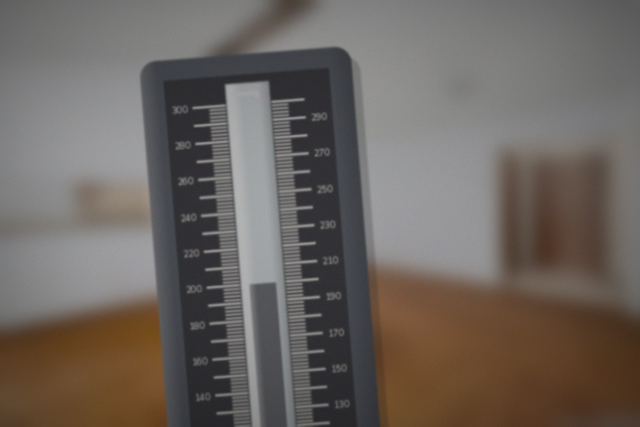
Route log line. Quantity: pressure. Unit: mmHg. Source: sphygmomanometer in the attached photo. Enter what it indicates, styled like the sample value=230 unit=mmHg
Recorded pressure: value=200 unit=mmHg
